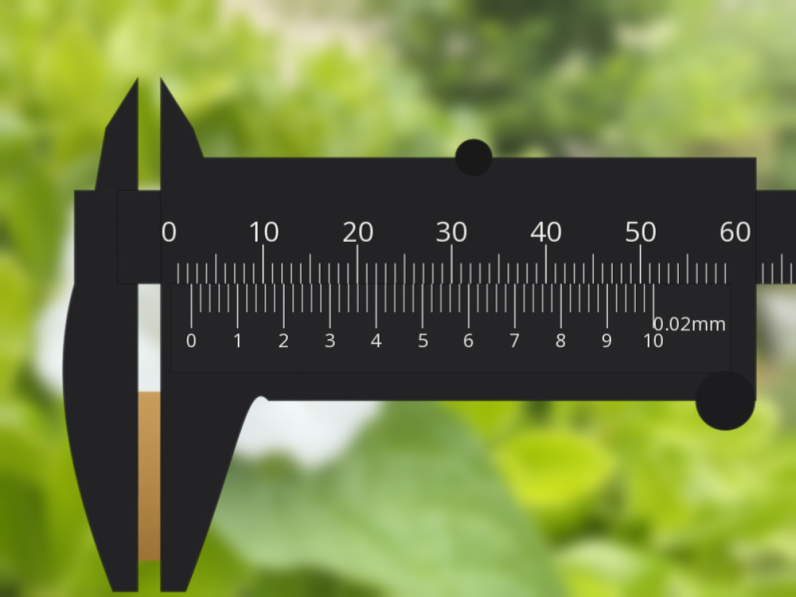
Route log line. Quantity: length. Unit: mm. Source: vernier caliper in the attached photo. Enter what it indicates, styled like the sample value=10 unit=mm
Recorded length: value=2.4 unit=mm
